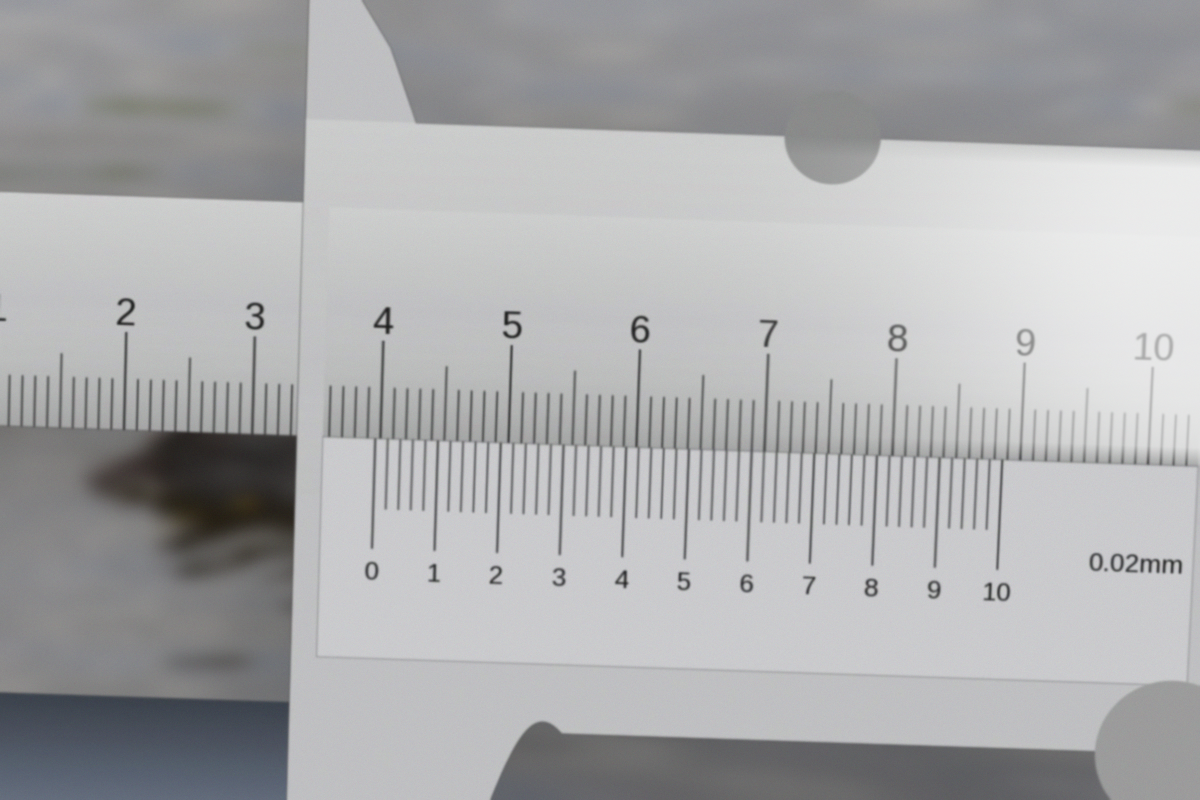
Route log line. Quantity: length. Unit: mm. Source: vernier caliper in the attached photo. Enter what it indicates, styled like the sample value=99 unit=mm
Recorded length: value=39.6 unit=mm
